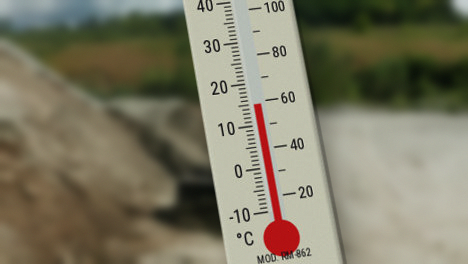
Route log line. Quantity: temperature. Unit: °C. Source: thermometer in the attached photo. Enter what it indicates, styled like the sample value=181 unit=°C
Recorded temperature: value=15 unit=°C
